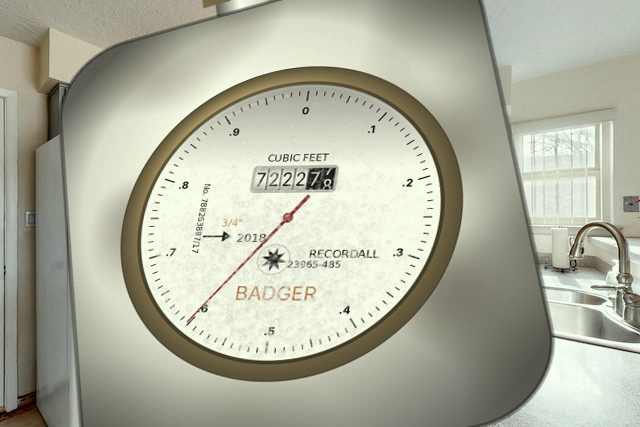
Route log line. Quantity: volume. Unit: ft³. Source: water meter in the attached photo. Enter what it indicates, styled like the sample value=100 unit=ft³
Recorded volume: value=722277.60 unit=ft³
